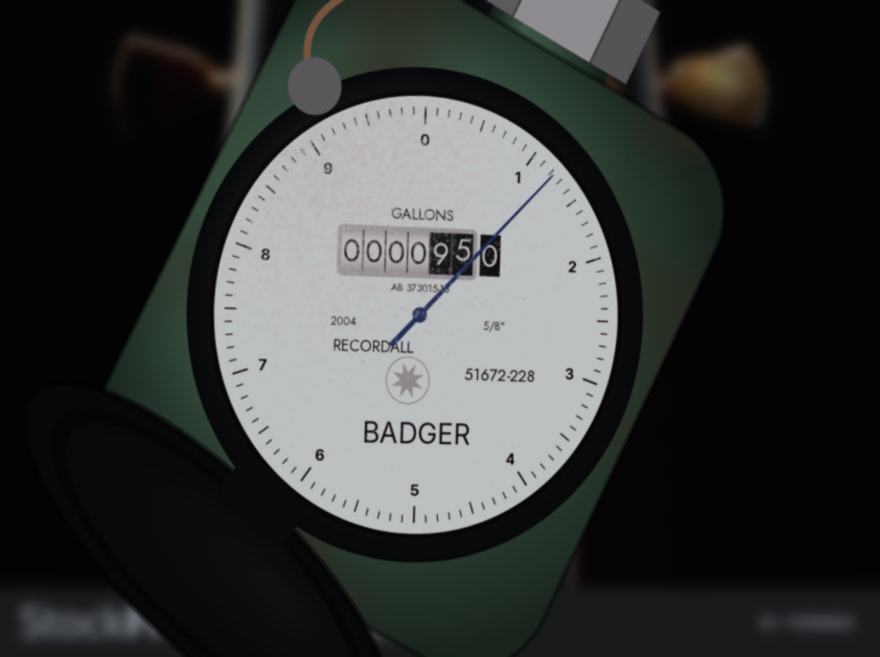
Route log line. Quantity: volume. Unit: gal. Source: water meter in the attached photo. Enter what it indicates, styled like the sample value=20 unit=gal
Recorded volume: value=951.2 unit=gal
